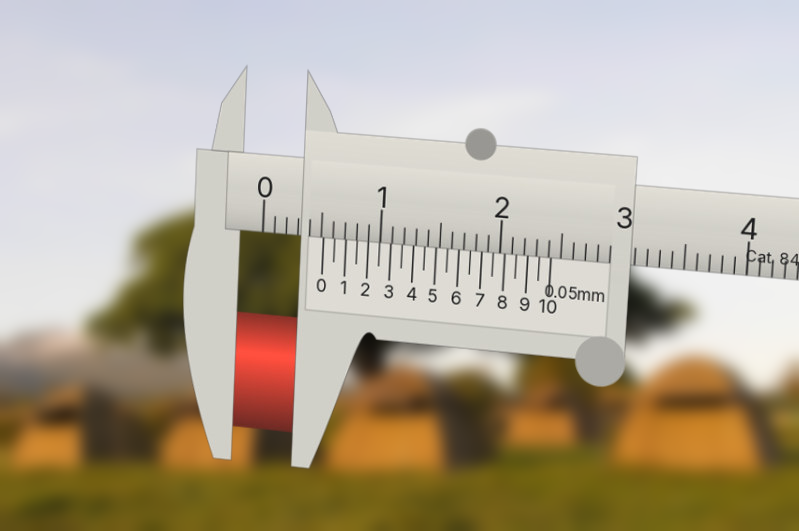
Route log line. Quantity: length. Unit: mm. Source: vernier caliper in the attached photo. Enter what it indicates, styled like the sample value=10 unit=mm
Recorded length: value=5.2 unit=mm
